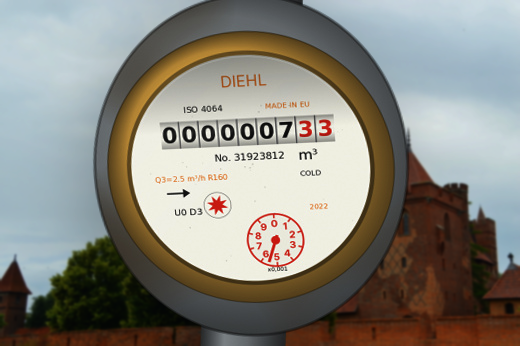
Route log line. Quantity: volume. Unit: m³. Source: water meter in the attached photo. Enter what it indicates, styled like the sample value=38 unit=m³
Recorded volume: value=7.335 unit=m³
